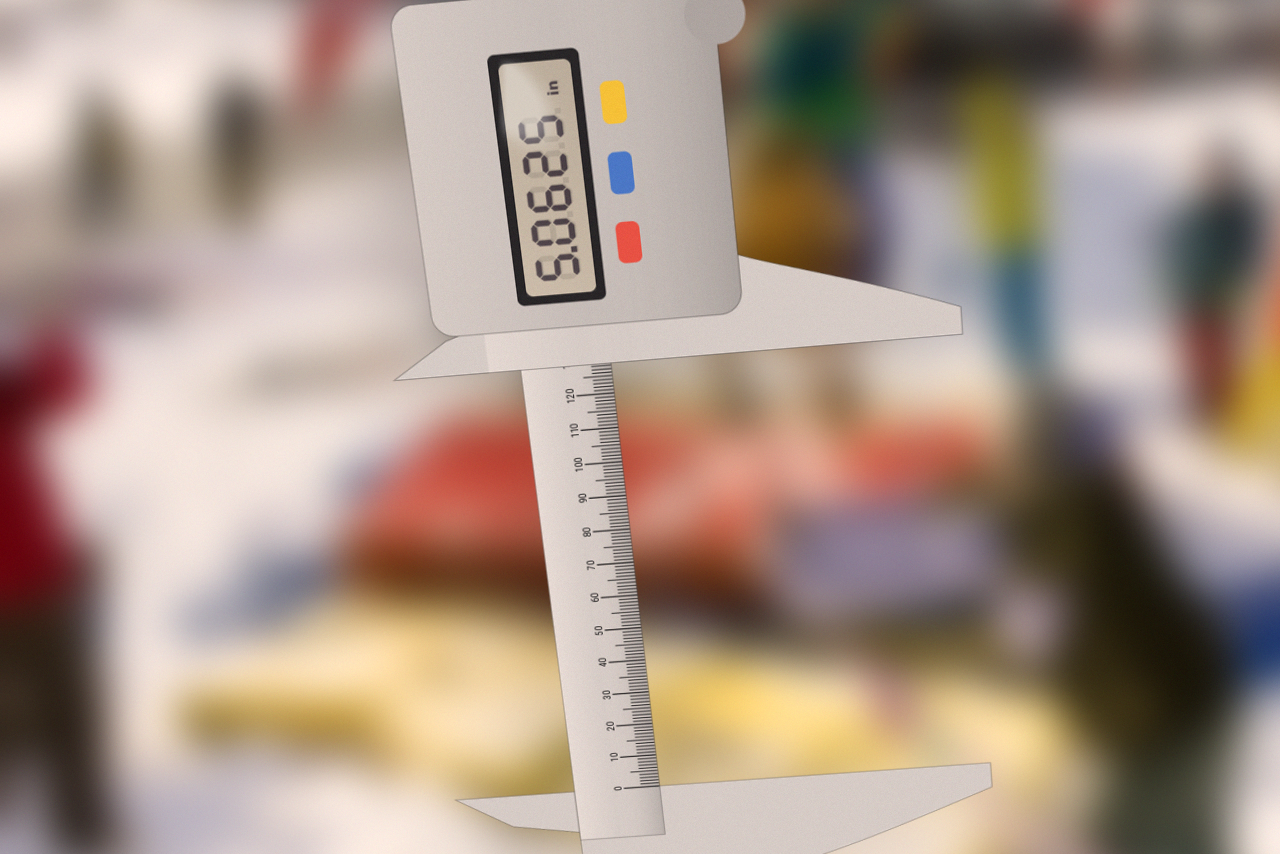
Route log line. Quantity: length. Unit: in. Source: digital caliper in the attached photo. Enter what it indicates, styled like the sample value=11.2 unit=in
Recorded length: value=5.0625 unit=in
